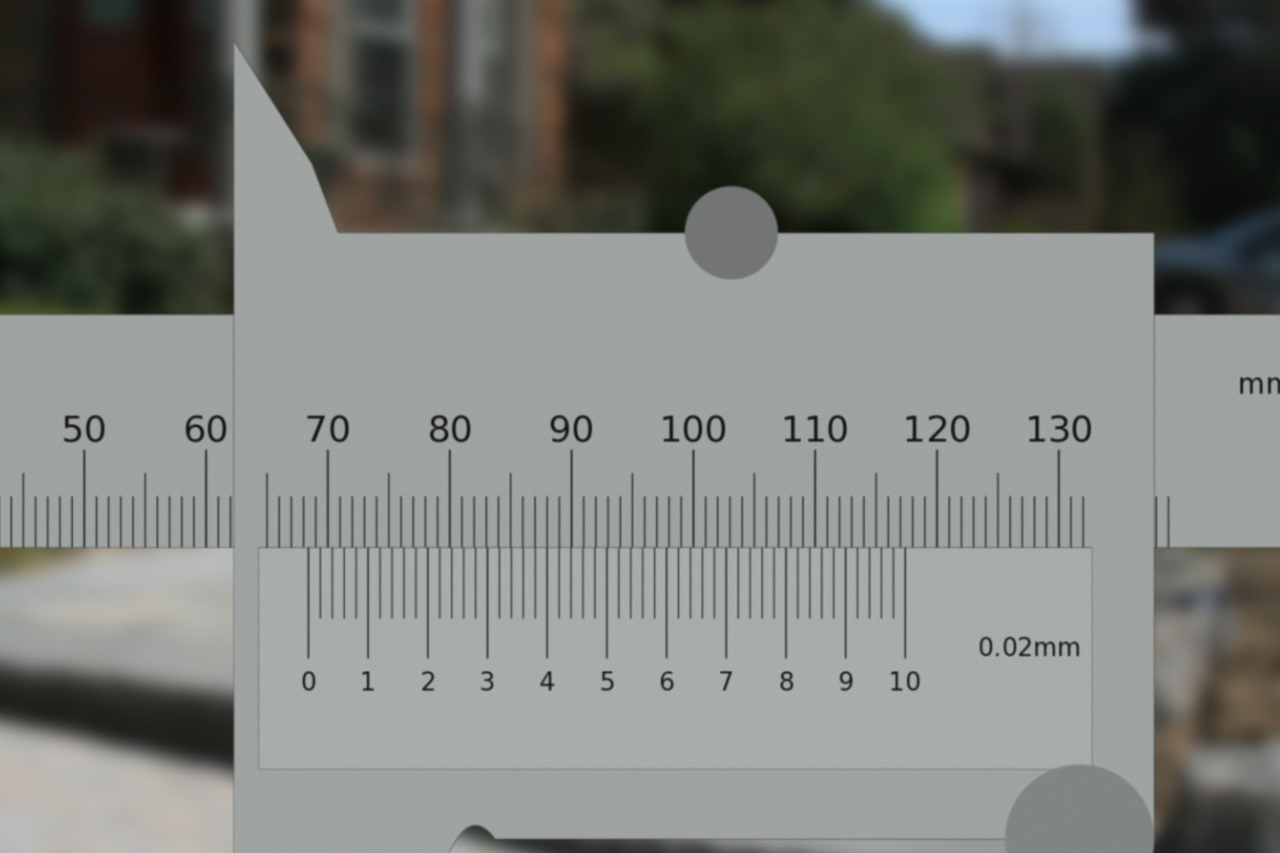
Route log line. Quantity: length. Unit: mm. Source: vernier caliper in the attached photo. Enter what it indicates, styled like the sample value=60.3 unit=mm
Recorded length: value=68.4 unit=mm
